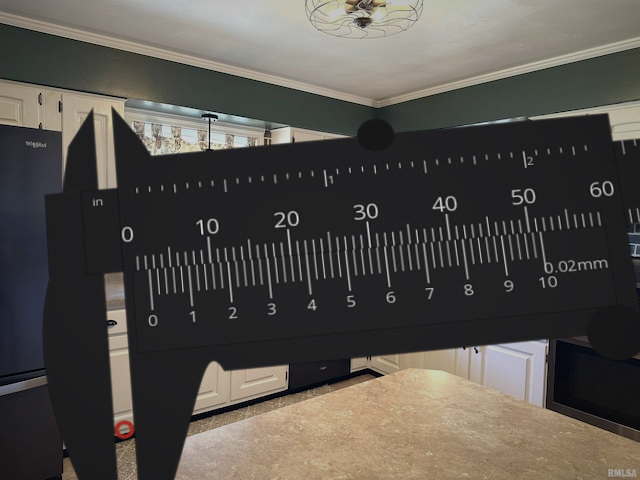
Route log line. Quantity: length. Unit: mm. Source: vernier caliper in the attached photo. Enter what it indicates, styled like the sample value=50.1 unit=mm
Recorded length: value=2.4 unit=mm
